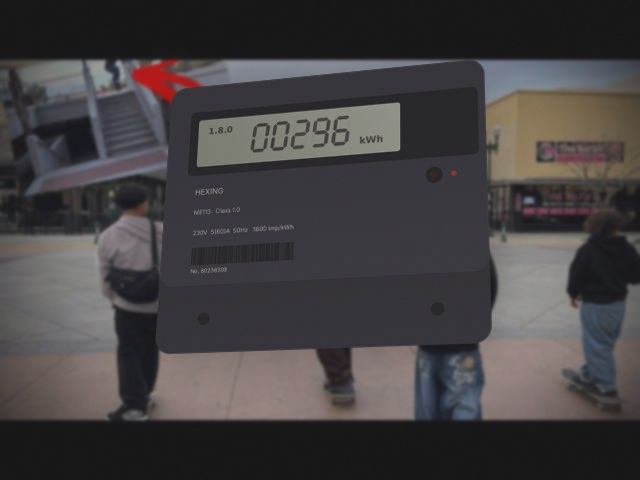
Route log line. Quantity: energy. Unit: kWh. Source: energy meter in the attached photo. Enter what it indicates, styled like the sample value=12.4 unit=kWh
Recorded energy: value=296 unit=kWh
